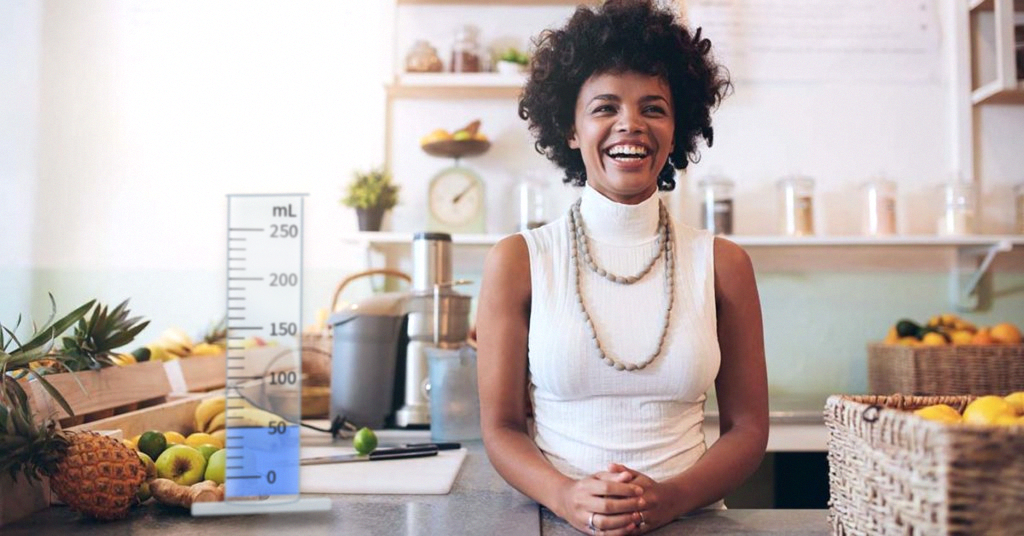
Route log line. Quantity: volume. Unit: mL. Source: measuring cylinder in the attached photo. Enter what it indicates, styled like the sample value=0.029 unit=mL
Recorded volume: value=50 unit=mL
